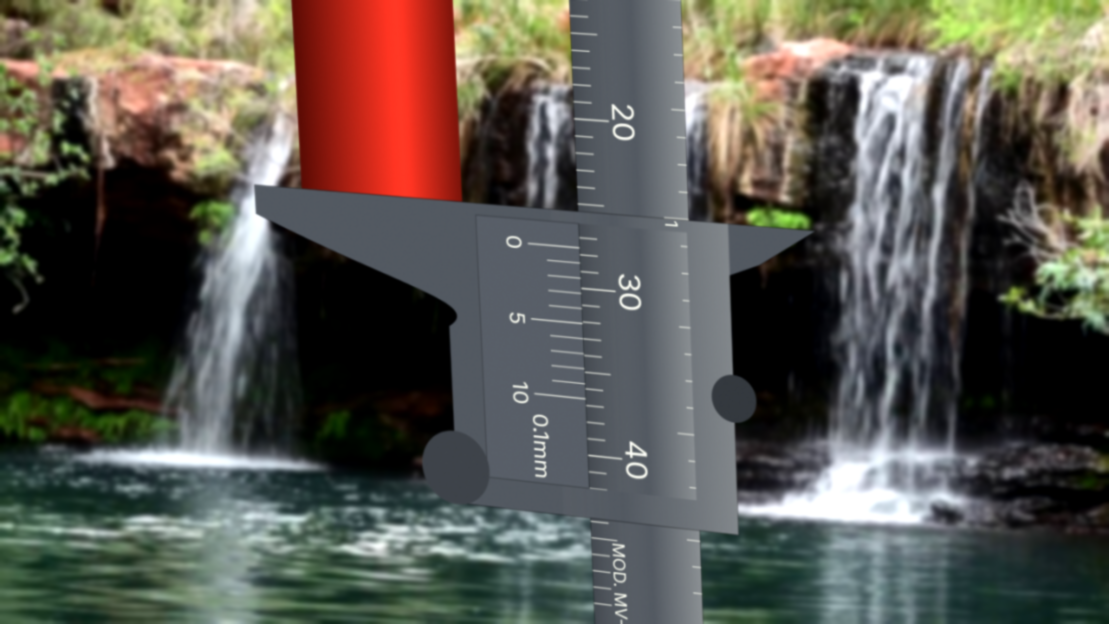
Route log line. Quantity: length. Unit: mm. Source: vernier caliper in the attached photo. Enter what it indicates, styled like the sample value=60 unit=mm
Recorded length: value=27.6 unit=mm
